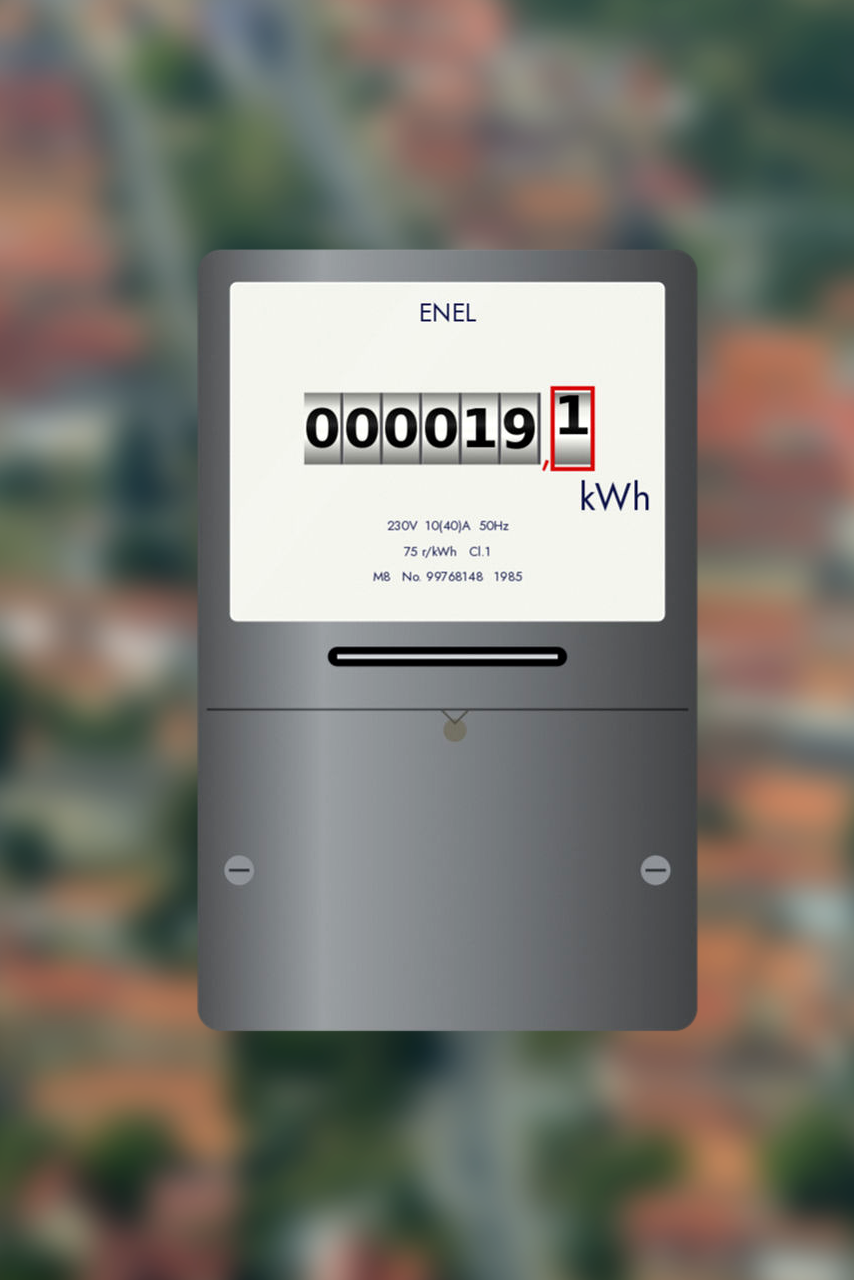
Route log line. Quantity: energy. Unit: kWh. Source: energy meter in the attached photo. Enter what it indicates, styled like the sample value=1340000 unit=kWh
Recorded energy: value=19.1 unit=kWh
